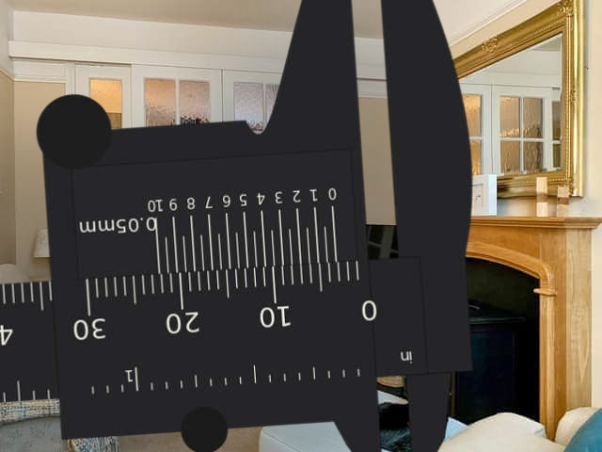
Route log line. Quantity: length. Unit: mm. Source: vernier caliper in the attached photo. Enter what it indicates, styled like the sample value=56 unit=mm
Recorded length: value=3.2 unit=mm
